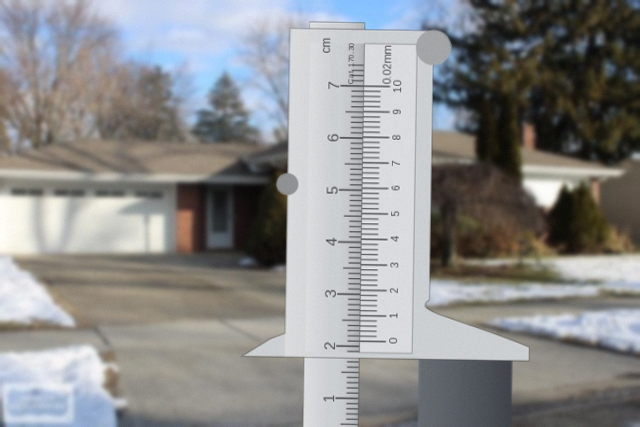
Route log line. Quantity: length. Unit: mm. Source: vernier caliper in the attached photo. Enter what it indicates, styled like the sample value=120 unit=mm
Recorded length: value=21.0 unit=mm
